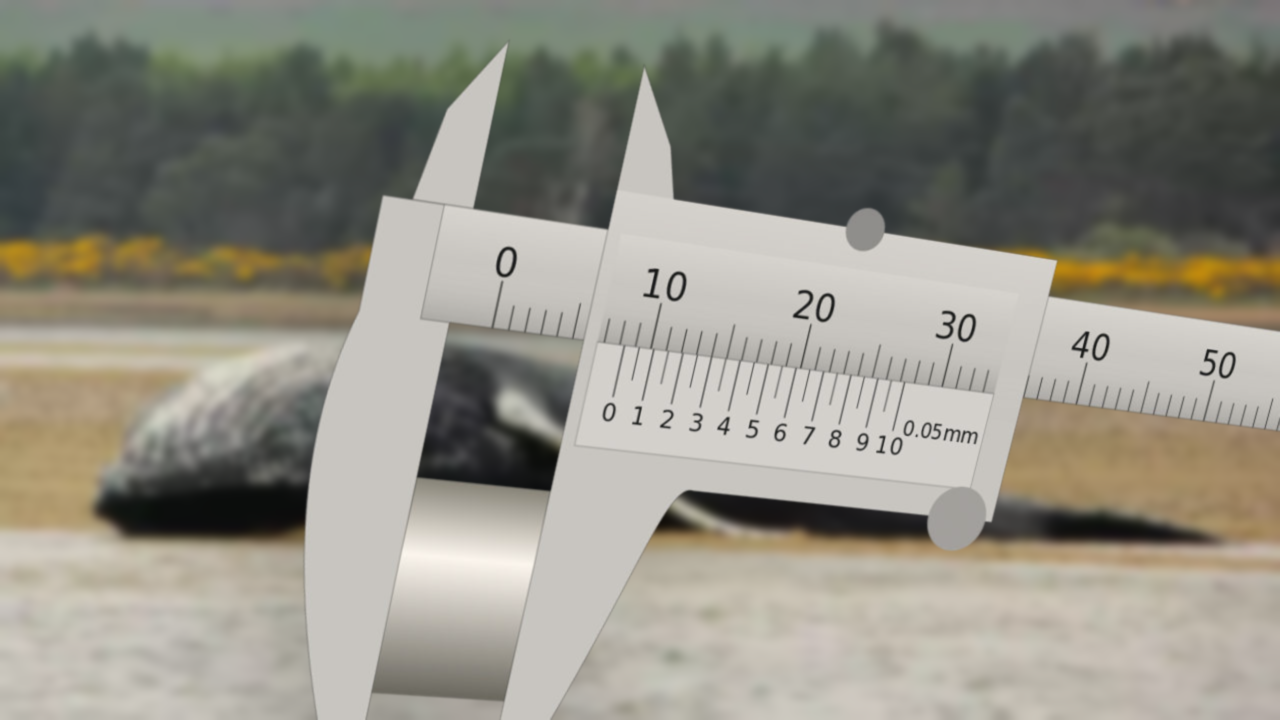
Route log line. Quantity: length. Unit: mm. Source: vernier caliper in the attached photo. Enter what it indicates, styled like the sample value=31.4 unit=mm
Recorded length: value=8.3 unit=mm
